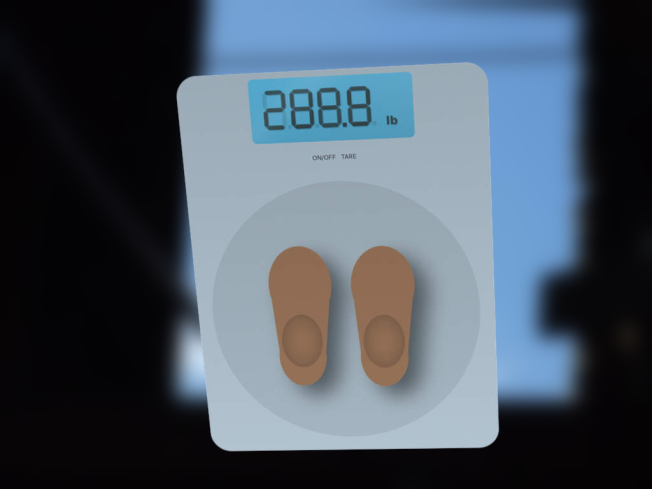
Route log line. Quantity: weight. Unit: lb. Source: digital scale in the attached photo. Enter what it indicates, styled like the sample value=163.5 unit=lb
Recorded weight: value=288.8 unit=lb
